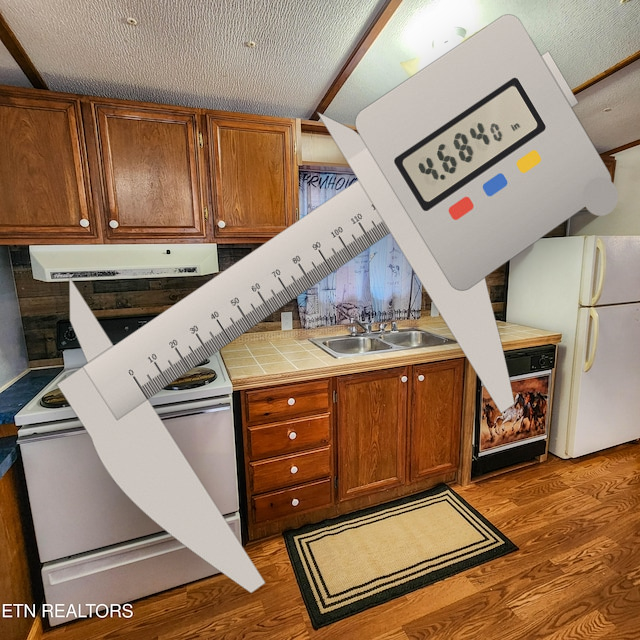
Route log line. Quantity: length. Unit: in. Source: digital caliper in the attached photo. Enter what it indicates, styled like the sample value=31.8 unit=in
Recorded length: value=4.6840 unit=in
